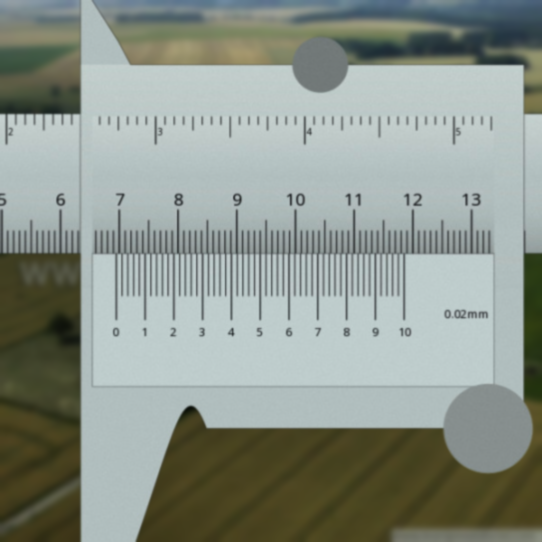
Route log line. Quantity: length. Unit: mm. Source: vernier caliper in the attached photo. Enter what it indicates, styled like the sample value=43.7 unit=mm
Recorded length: value=69.5 unit=mm
